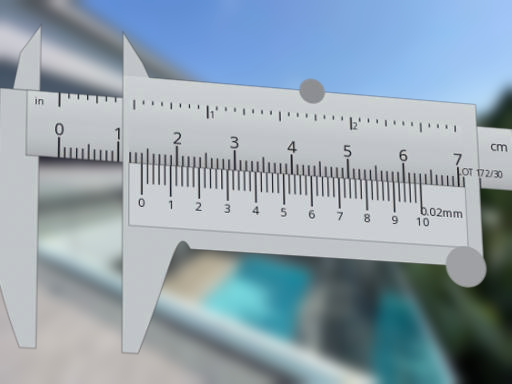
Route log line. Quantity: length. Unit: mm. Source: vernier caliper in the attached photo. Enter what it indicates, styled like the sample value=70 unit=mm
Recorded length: value=14.0 unit=mm
